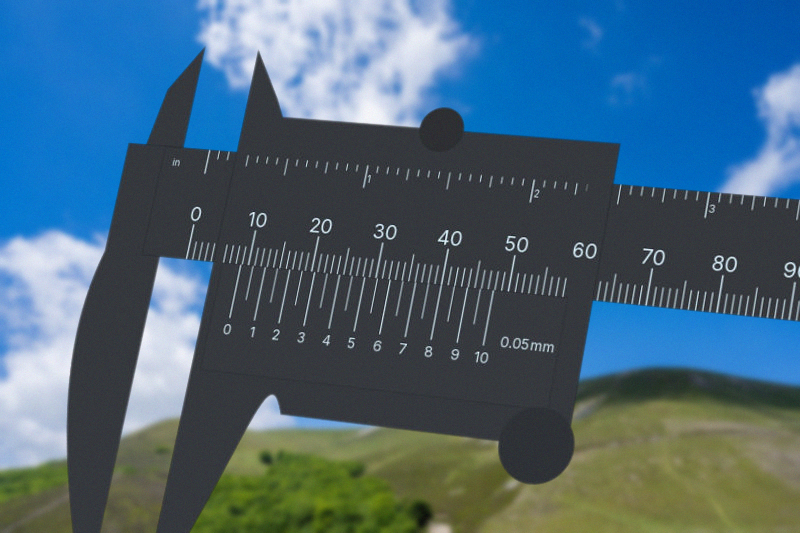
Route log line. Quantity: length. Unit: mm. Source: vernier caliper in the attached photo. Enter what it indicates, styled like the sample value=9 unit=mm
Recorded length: value=8.8 unit=mm
